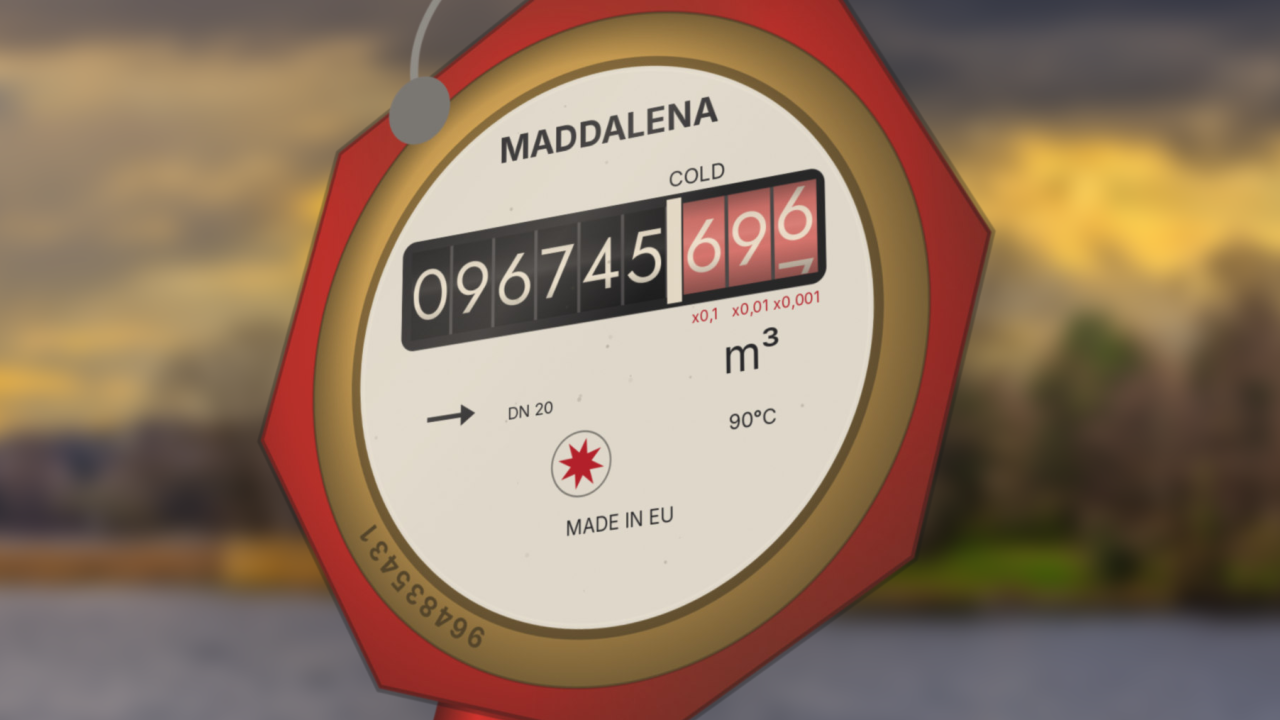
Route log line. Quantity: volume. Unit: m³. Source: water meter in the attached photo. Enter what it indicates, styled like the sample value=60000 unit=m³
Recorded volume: value=96745.696 unit=m³
